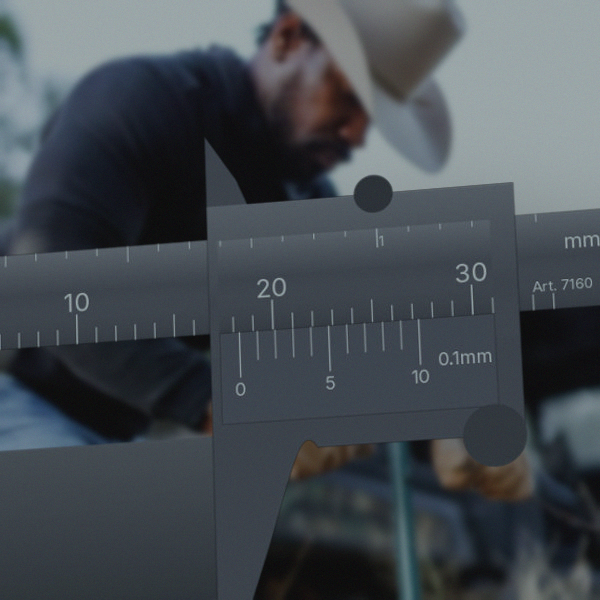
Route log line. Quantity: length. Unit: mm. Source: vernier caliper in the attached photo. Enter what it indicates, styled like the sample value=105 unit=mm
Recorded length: value=18.3 unit=mm
